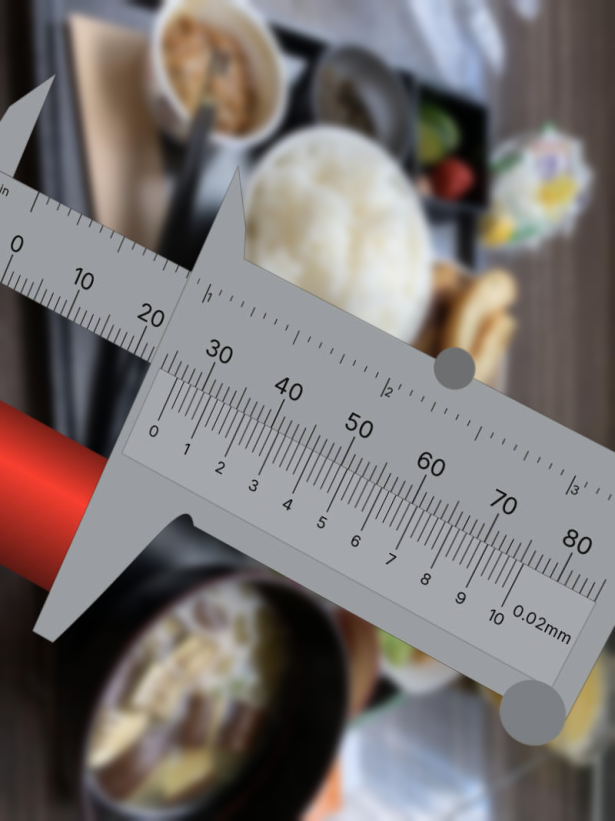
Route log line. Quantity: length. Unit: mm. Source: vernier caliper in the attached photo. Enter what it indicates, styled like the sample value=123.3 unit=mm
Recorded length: value=26.4 unit=mm
